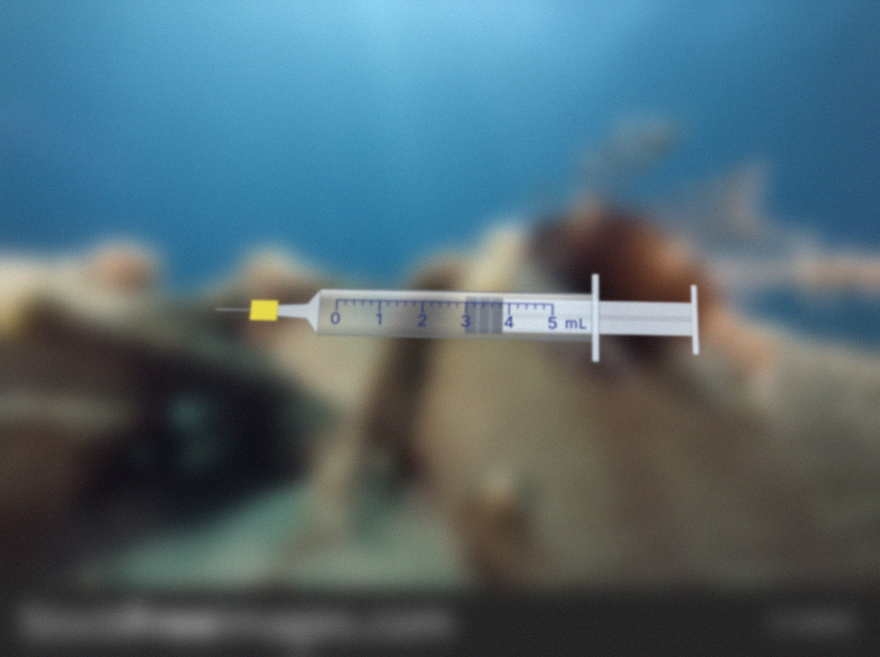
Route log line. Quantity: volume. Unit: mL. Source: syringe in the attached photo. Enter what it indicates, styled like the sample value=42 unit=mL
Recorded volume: value=3 unit=mL
